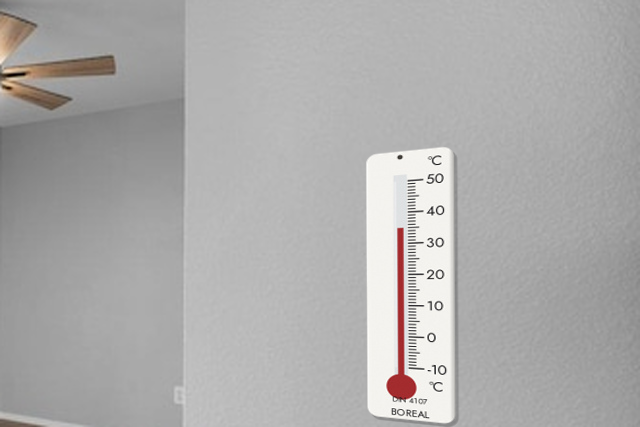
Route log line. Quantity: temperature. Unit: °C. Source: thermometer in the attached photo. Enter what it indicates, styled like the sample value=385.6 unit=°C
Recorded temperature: value=35 unit=°C
